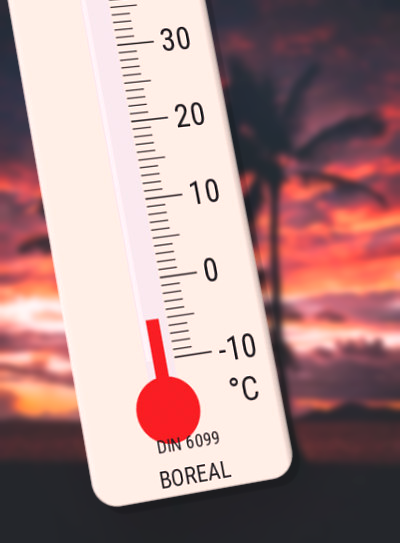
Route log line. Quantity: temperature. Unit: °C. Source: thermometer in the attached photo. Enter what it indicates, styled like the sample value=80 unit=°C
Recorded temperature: value=-5 unit=°C
